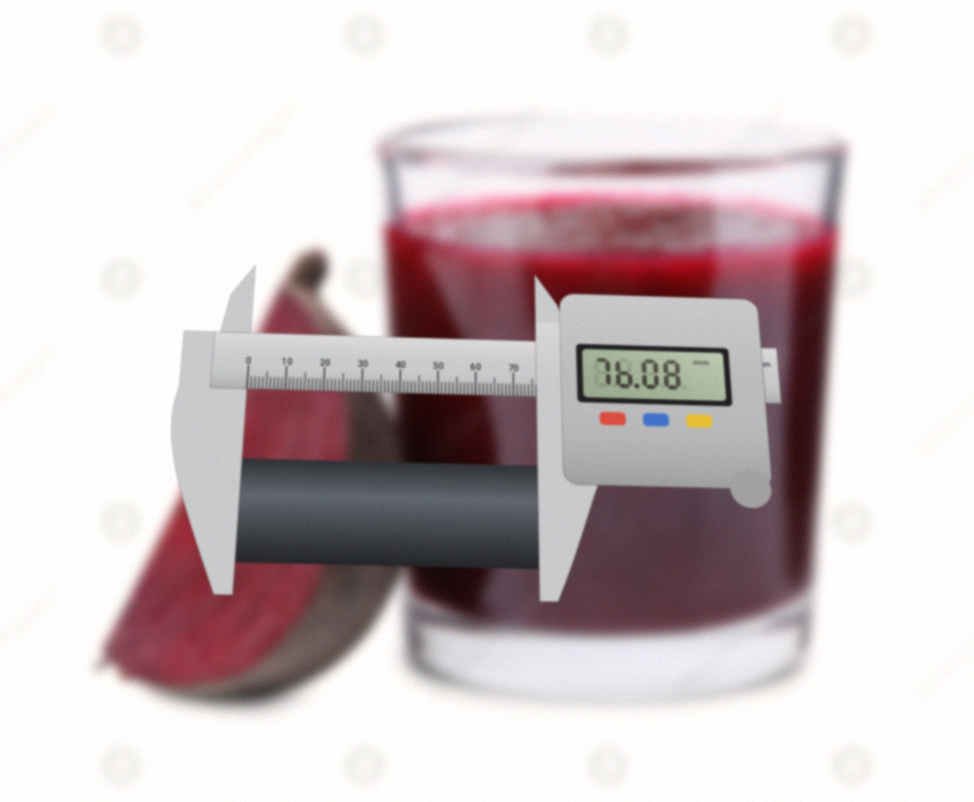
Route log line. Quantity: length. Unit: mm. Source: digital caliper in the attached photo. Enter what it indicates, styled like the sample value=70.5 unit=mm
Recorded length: value=76.08 unit=mm
